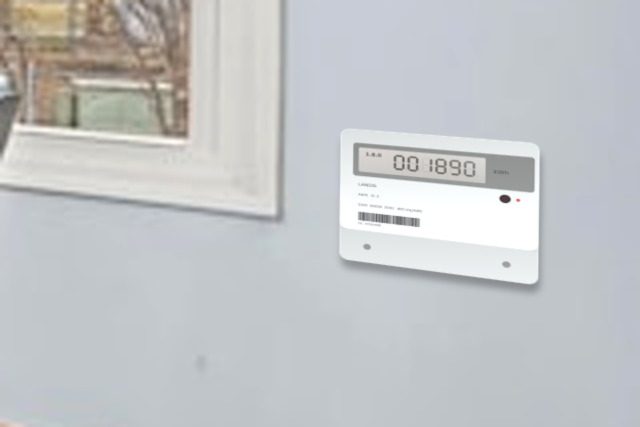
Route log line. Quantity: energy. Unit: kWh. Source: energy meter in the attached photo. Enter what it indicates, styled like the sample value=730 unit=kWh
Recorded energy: value=1890 unit=kWh
